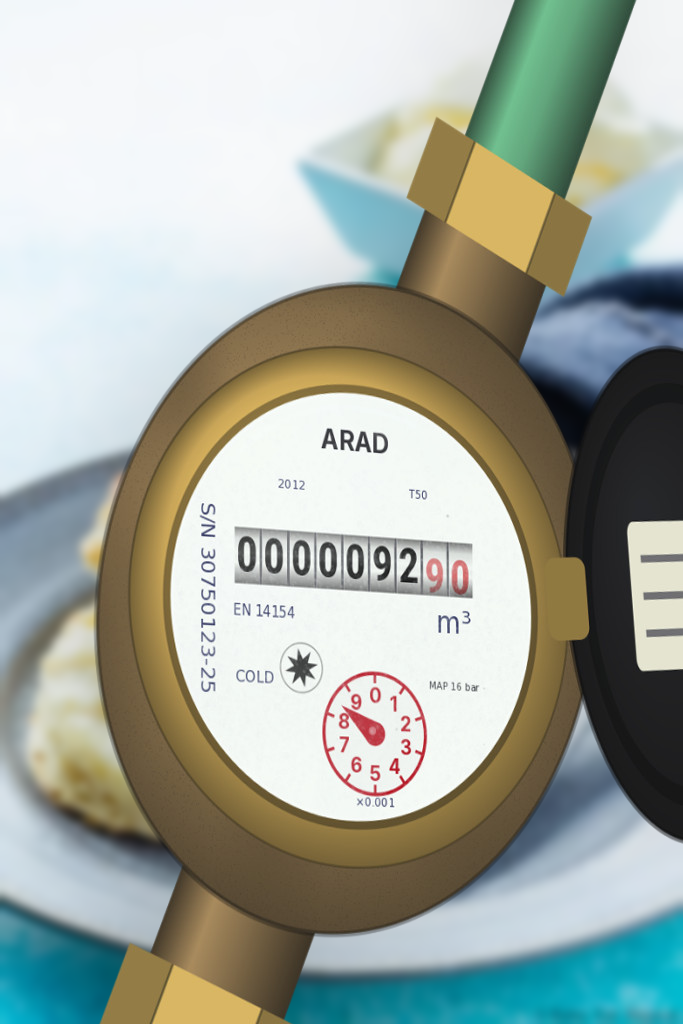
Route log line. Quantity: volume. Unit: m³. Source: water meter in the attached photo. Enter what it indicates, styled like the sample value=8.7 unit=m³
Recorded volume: value=92.898 unit=m³
